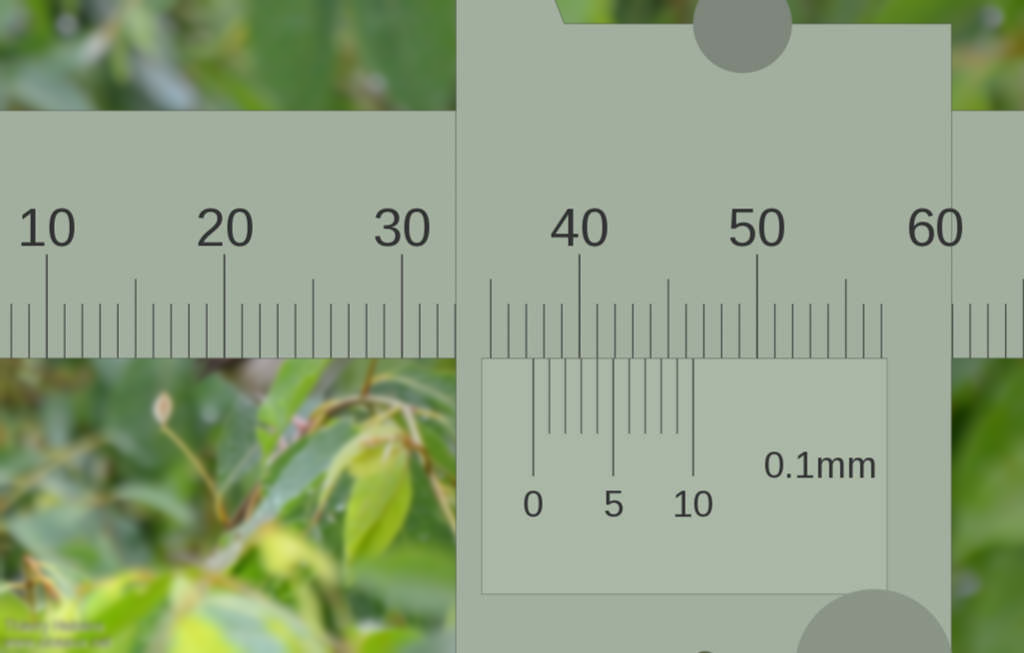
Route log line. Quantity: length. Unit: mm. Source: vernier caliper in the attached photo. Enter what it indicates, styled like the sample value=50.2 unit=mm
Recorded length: value=37.4 unit=mm
